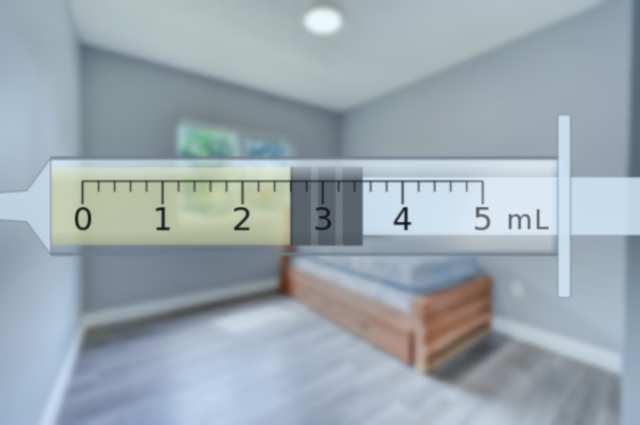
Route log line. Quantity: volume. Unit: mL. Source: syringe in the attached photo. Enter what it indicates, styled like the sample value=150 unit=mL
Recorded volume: value=2.6 unit=mL
